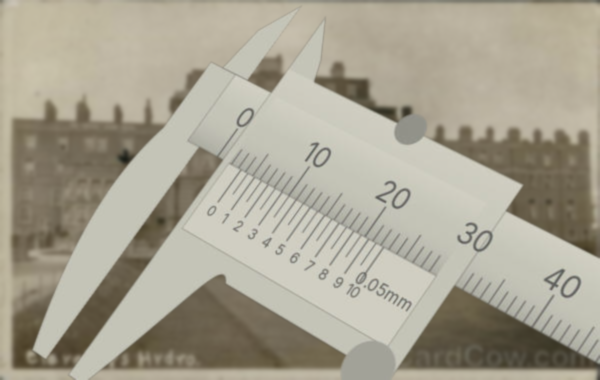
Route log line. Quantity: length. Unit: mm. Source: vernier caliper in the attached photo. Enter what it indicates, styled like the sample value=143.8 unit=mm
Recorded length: value=3.4 unit=mm
